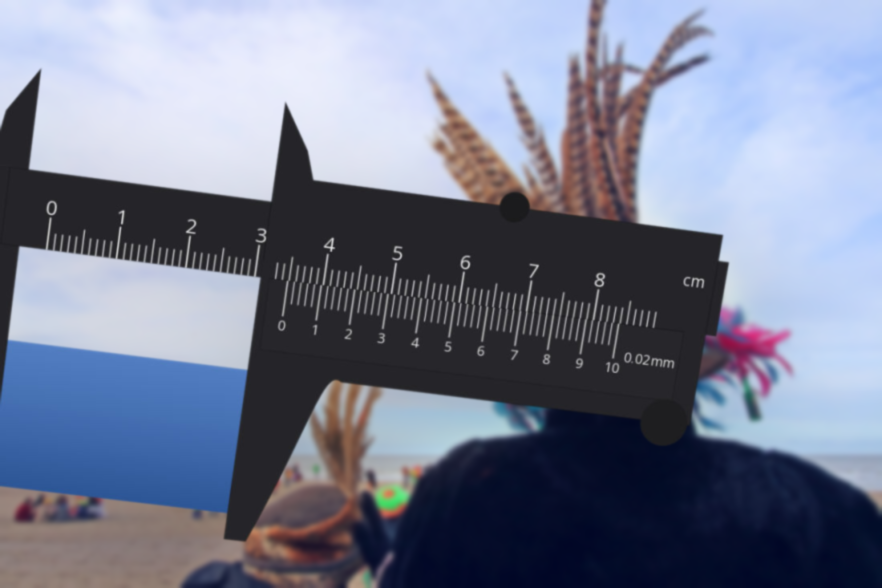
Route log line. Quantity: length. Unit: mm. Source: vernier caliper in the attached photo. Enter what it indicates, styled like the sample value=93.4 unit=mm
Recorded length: value=34.8 unit=mm
